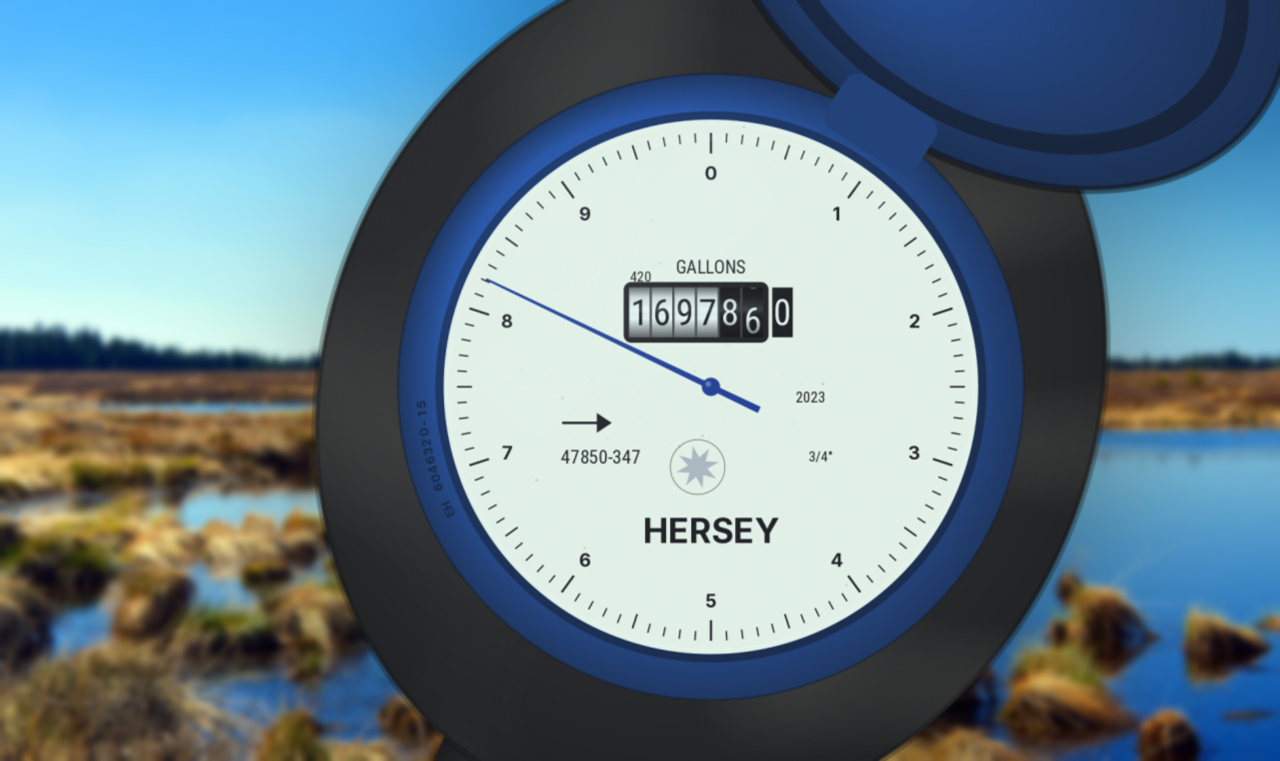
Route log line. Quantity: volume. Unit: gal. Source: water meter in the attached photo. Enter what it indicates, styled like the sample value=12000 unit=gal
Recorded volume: value=1697858.2 unit=gal
